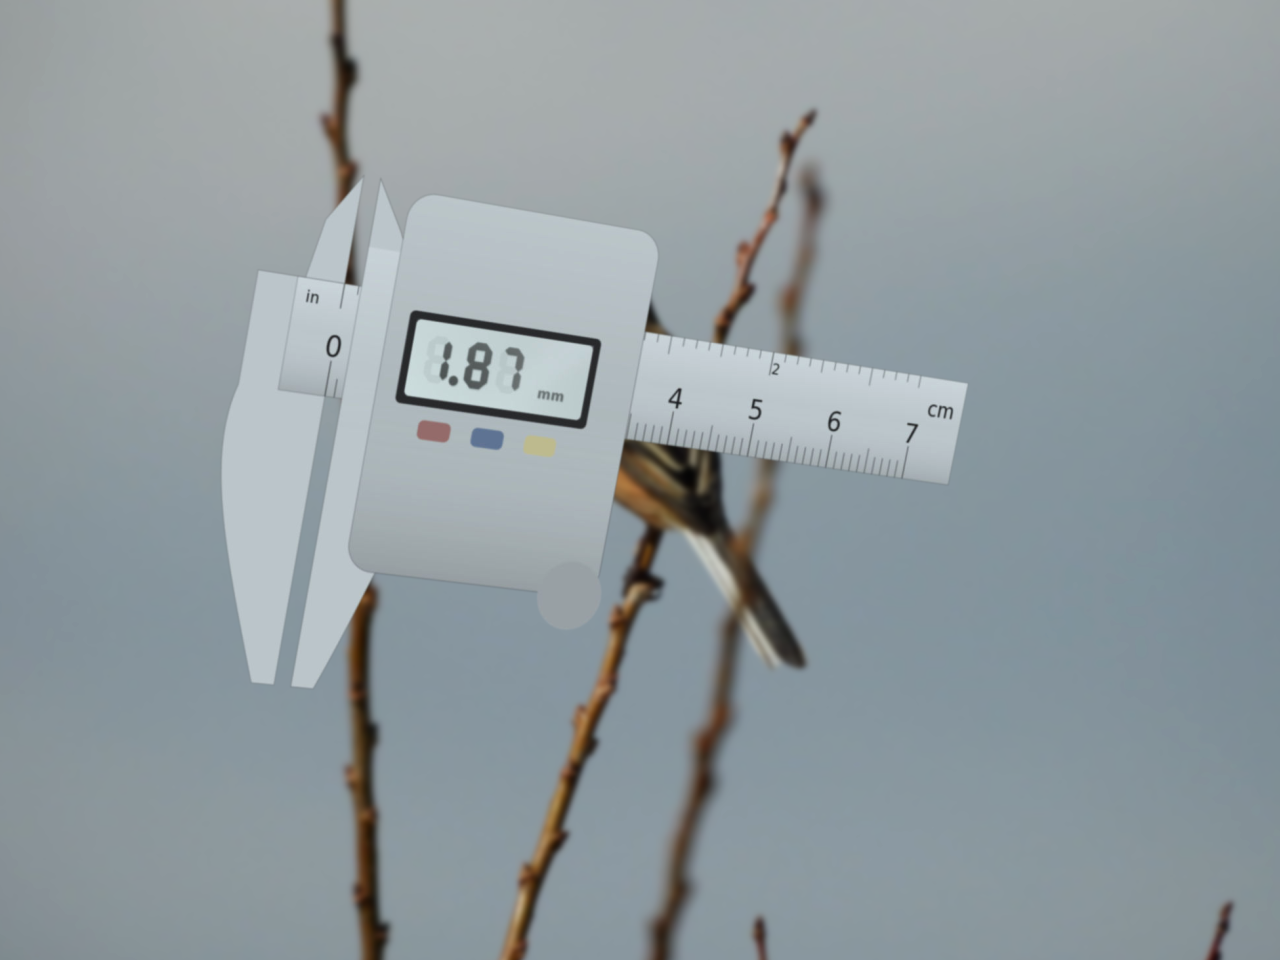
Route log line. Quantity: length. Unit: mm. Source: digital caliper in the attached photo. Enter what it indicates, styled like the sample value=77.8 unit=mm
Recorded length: value=1.87 unit=mm
